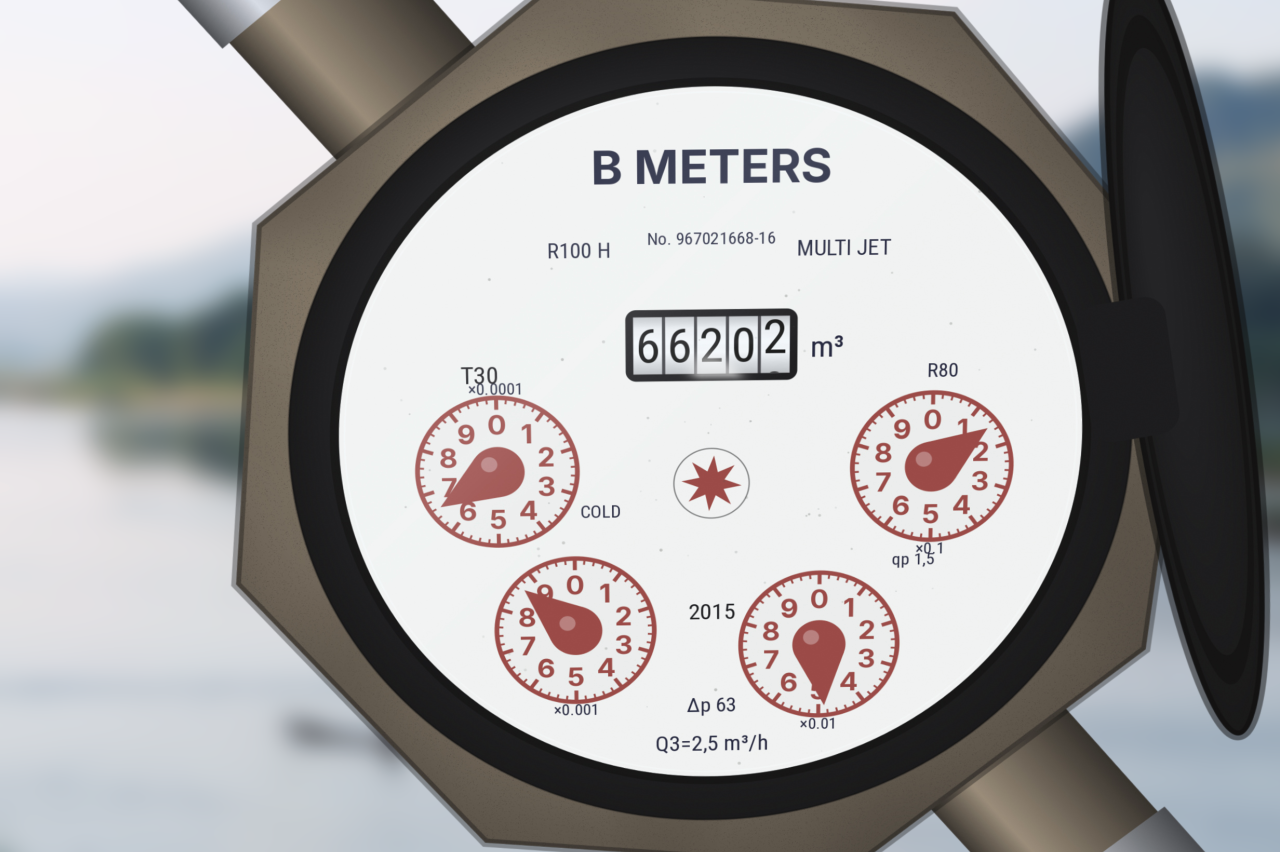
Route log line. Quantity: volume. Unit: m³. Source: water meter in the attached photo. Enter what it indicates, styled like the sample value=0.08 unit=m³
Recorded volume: value=66202.1486 unit=m³
